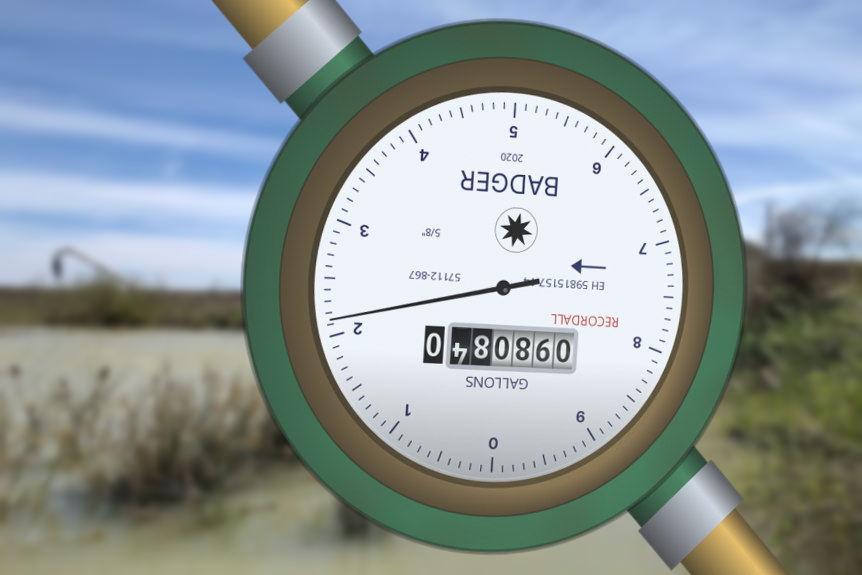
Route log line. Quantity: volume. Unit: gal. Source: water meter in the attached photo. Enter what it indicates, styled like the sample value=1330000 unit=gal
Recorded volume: value=980842.1 unit=gal
